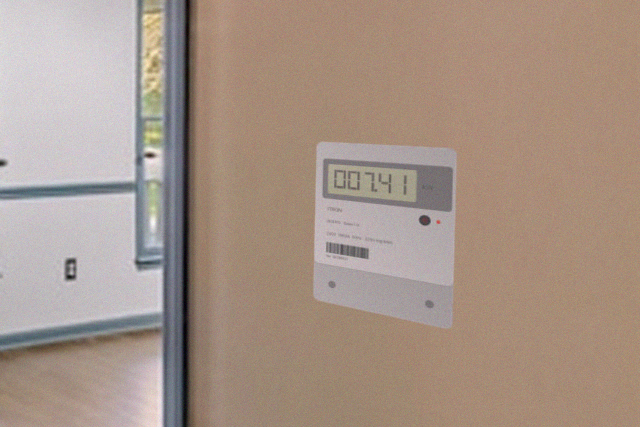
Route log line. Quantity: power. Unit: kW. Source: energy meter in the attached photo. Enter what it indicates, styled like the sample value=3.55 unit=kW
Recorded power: value=7.41 unit=kW
